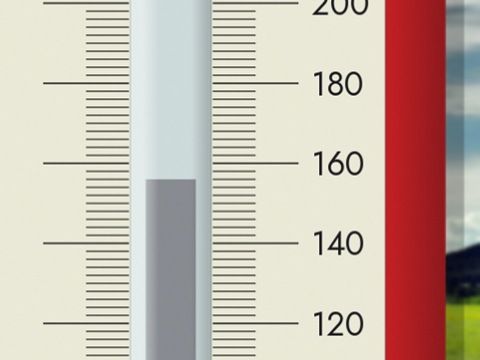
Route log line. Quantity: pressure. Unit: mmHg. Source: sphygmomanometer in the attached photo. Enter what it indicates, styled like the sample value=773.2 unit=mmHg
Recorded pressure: value=156 unit=mmHg
